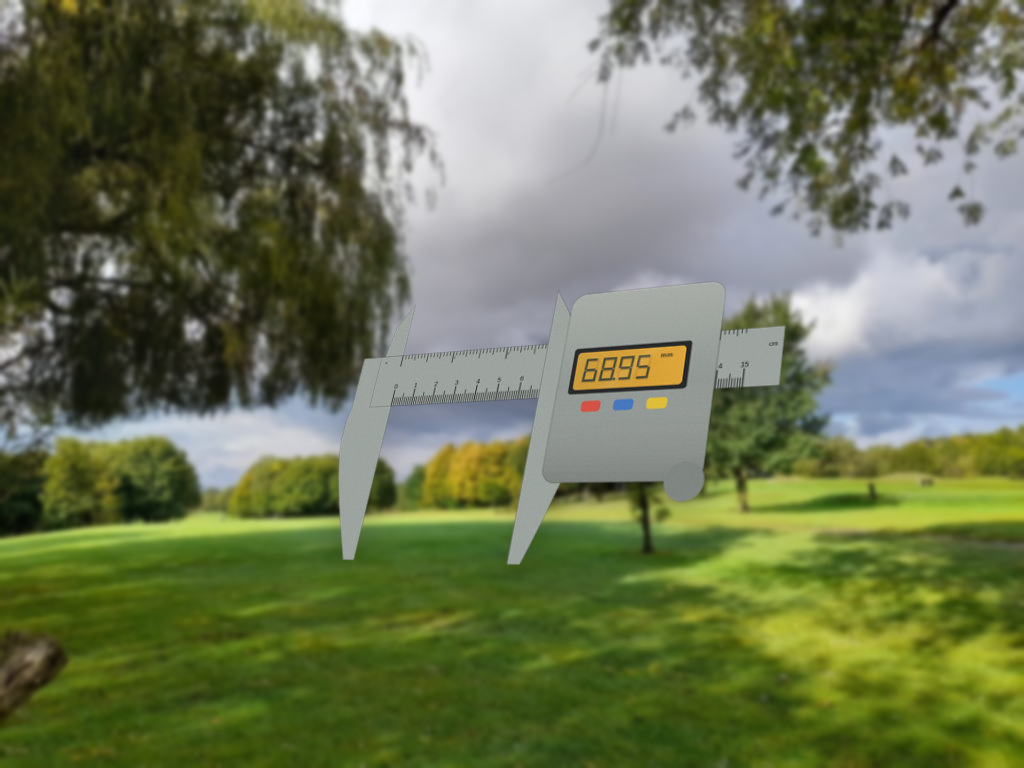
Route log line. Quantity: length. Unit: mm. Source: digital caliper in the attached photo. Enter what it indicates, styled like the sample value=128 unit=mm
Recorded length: value=68.95 unit=mm
